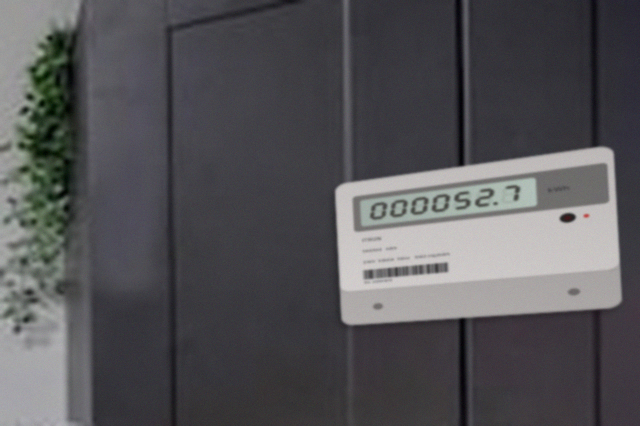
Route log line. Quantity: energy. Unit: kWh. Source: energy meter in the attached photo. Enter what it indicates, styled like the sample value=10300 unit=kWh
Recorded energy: value=52.7 unit=kWh
